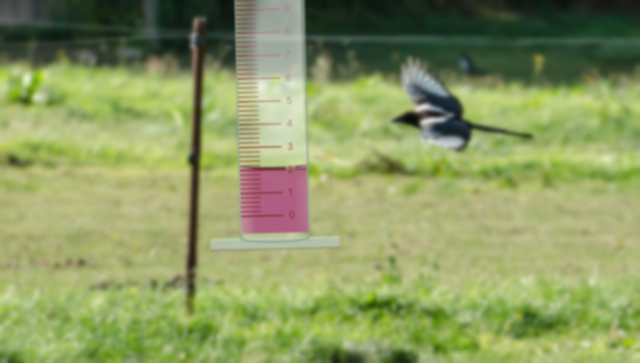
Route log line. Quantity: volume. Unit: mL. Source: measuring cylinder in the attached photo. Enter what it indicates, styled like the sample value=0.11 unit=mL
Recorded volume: value=2 unit=mL
